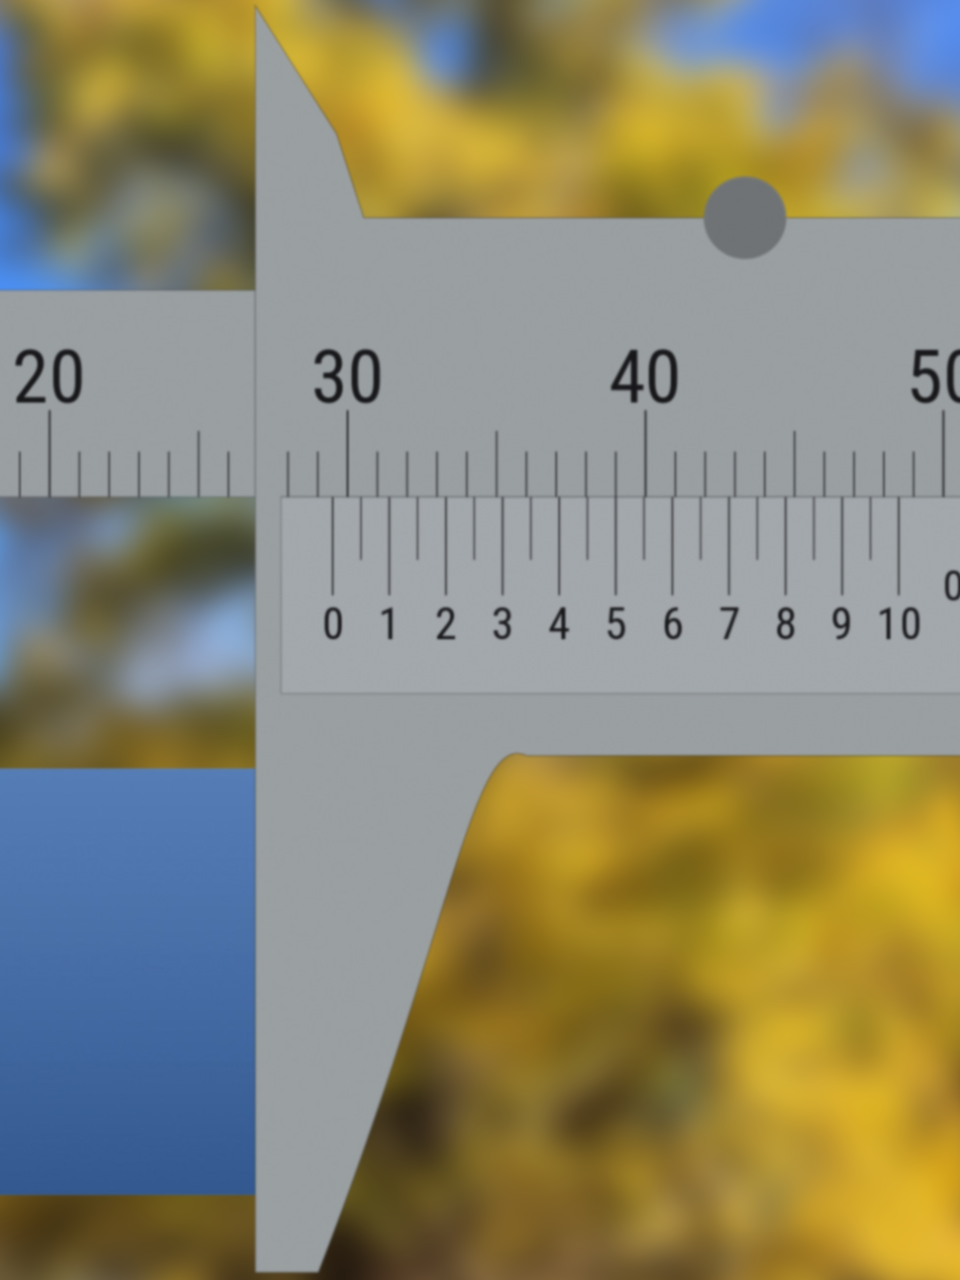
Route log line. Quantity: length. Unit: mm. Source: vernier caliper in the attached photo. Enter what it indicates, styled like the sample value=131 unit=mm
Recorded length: value=29.5 unit=mm
